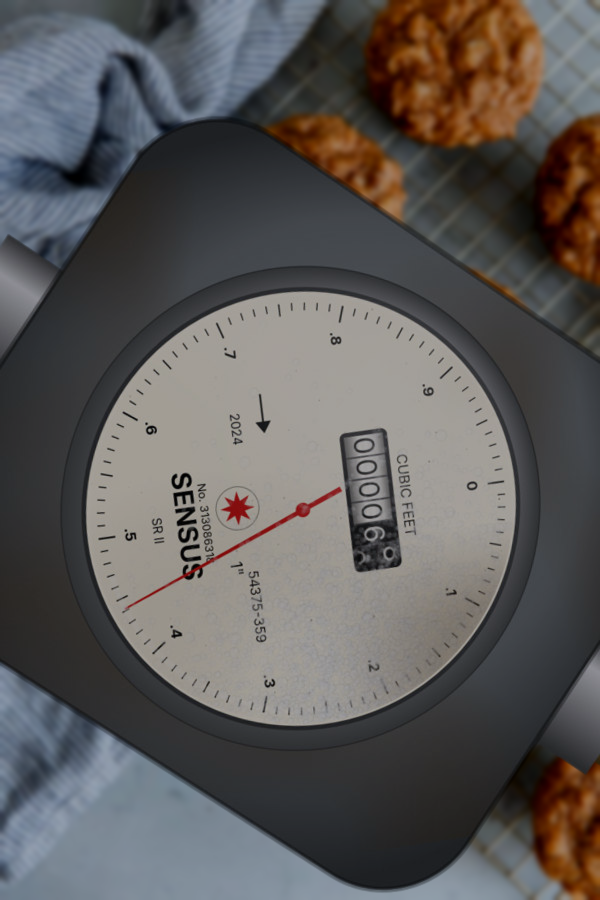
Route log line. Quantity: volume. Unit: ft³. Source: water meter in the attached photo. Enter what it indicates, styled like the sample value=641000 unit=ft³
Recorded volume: value=68.44 unit=ft³
